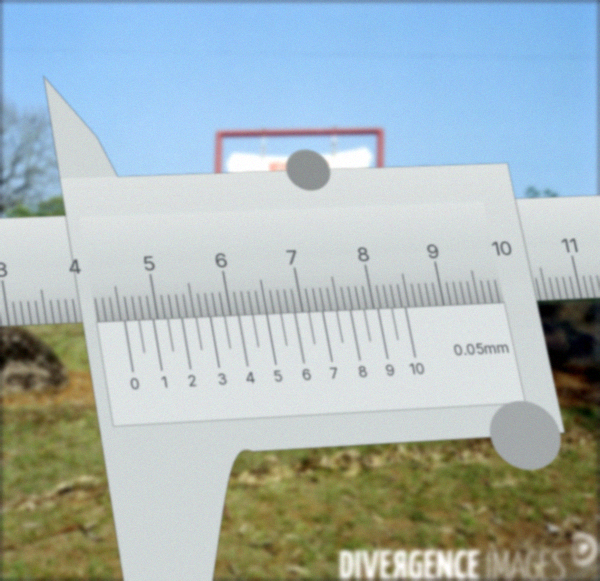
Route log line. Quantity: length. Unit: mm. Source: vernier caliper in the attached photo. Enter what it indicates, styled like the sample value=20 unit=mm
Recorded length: value=45.5 unit=mm
